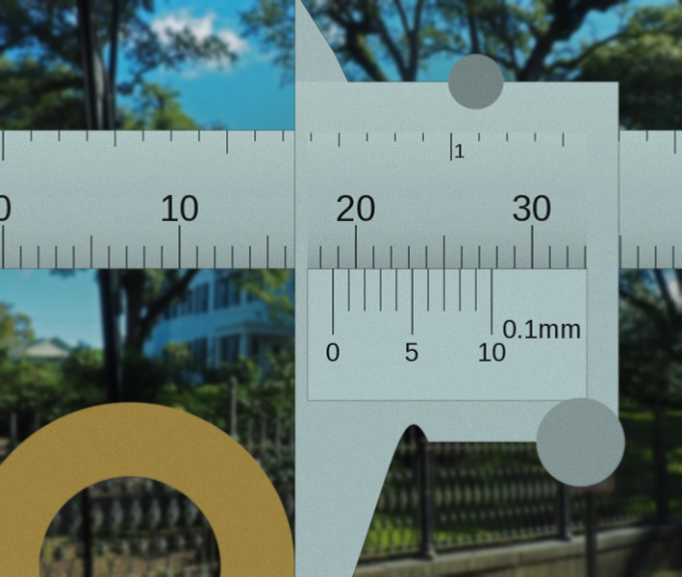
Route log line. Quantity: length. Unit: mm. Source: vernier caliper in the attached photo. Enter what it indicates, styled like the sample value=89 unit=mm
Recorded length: value=18.7 unit=mm
